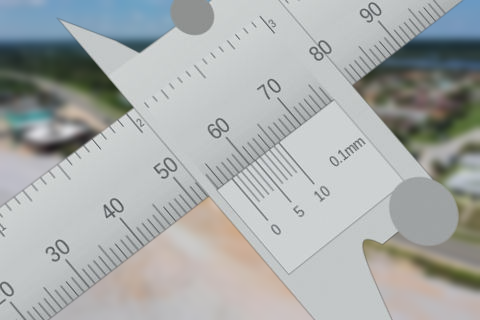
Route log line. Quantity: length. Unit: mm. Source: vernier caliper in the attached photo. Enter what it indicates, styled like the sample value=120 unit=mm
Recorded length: value=56.6 unit=mm
